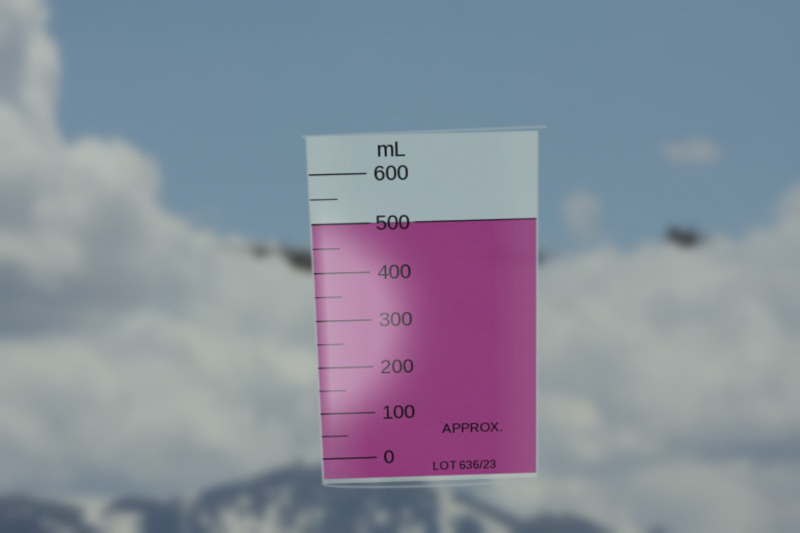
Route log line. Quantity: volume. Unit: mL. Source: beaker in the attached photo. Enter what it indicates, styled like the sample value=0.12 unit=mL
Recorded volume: value=500 unit=mL
